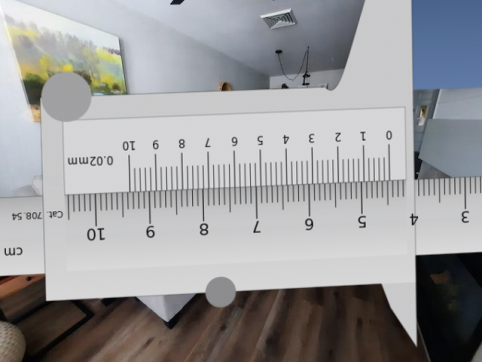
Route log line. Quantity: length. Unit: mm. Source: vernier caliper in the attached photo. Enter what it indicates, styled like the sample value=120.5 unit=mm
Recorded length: value=44.6 unit=mm
